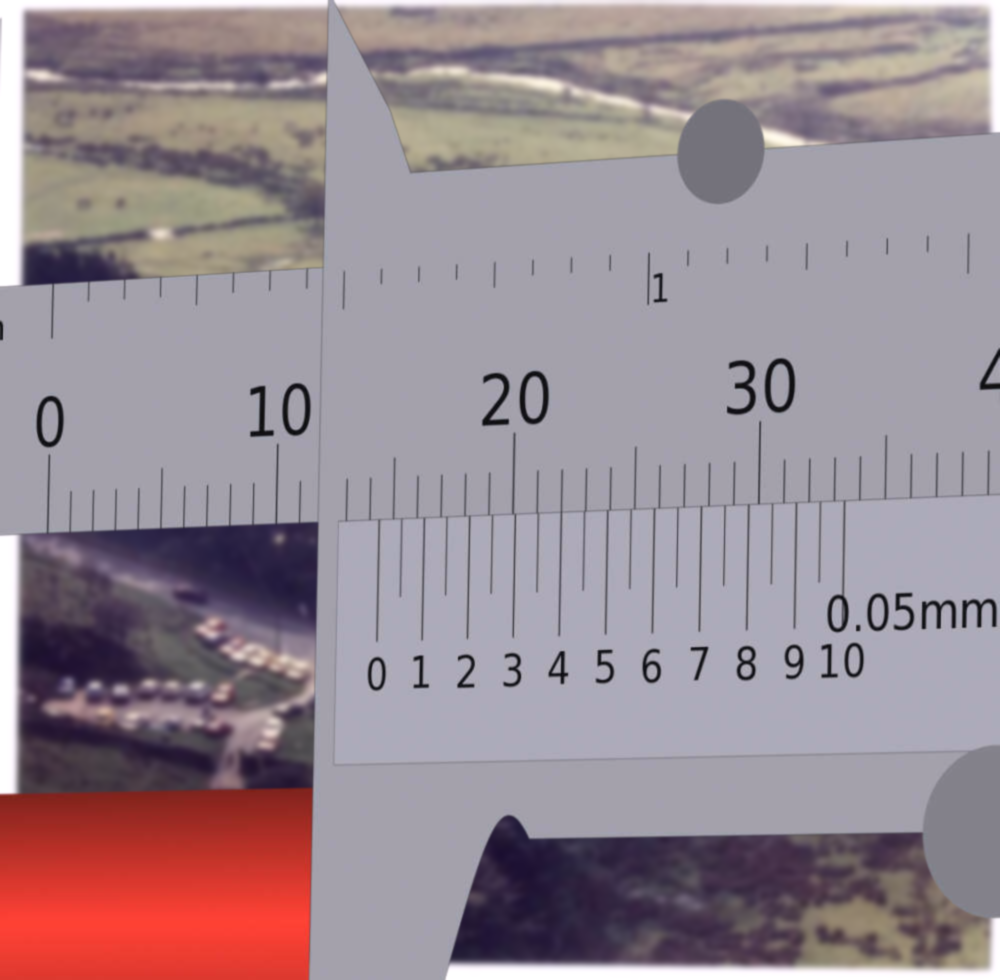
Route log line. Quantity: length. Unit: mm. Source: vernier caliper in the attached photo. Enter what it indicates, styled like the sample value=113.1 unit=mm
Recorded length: value=14.4 unit=mm
